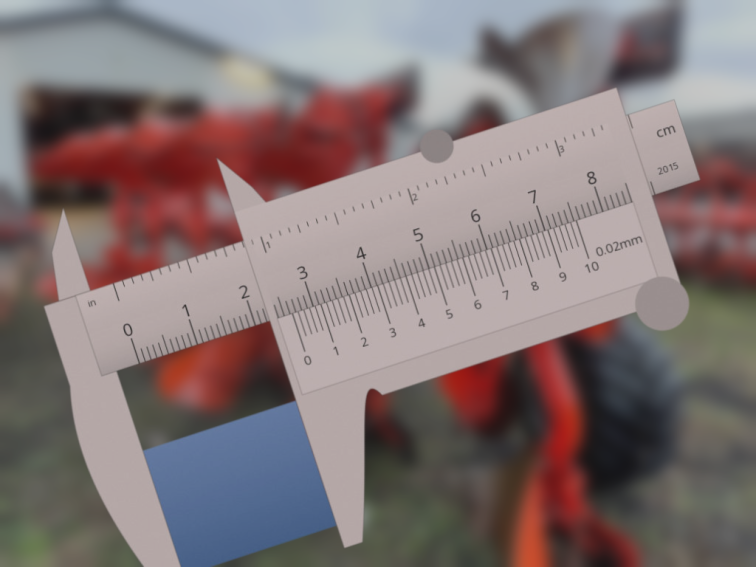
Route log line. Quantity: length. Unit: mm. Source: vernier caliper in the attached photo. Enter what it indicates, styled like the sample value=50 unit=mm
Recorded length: value=26.4 unit=mm
